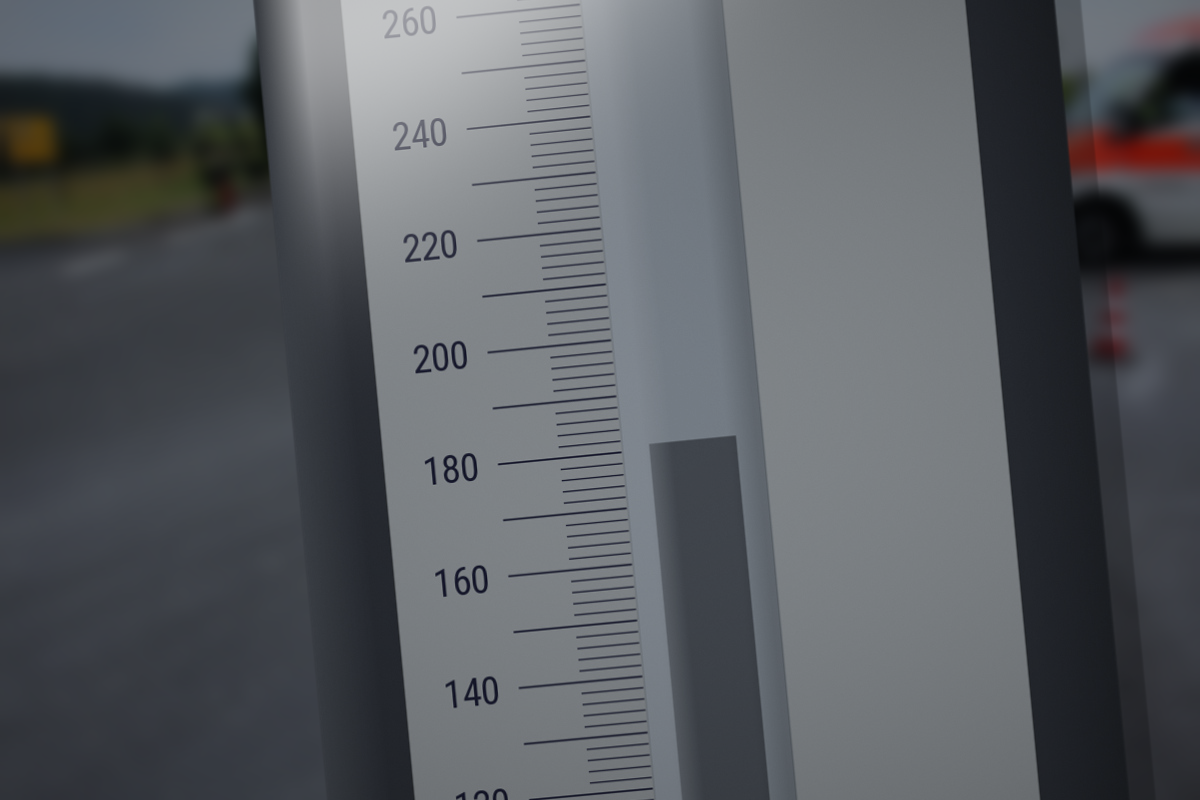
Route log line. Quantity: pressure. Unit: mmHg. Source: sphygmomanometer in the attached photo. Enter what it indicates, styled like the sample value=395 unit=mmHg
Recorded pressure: value=181 unit=mmHg
